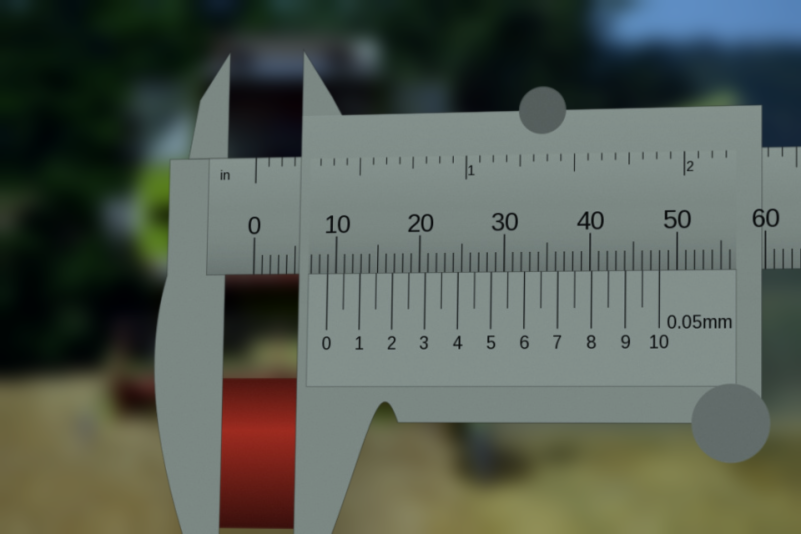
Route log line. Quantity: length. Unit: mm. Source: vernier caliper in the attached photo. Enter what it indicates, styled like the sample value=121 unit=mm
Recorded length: value=9.0 unit=mm
